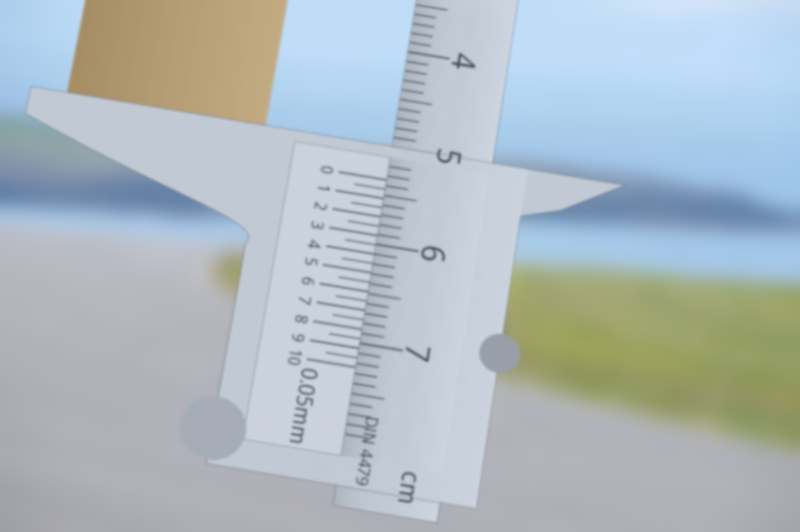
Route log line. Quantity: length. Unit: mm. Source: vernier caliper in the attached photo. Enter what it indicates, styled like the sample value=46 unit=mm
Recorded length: value=53.4 unit=mm
